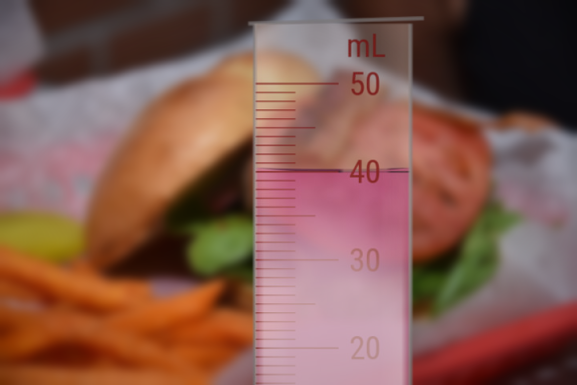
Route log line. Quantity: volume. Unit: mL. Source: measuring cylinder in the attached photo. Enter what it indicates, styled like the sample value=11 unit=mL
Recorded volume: value=40 unit=mL
